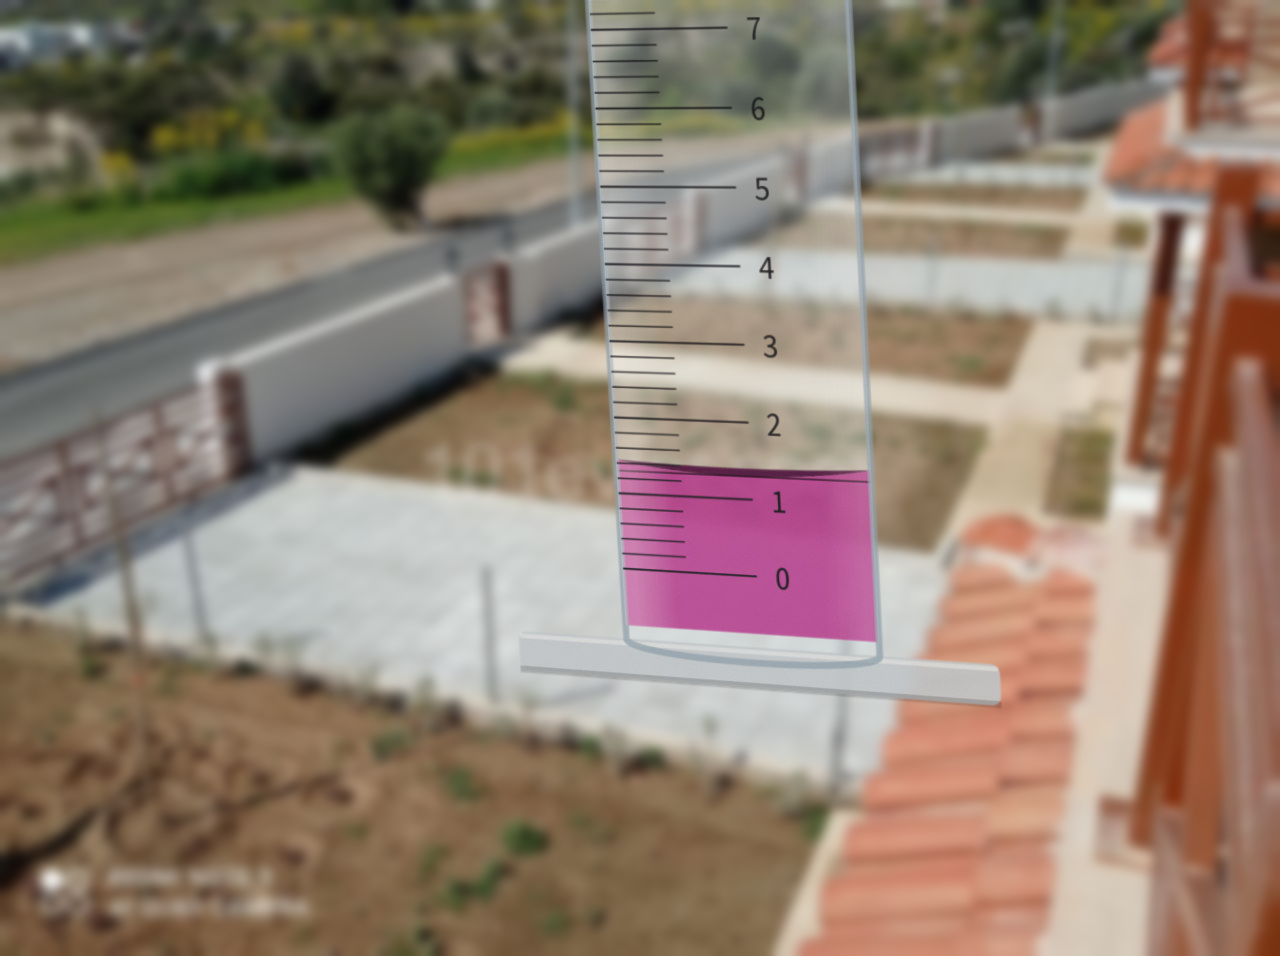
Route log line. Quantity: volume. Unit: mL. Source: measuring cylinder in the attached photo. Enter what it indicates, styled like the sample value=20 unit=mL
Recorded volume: value=1.3 unit=mL
